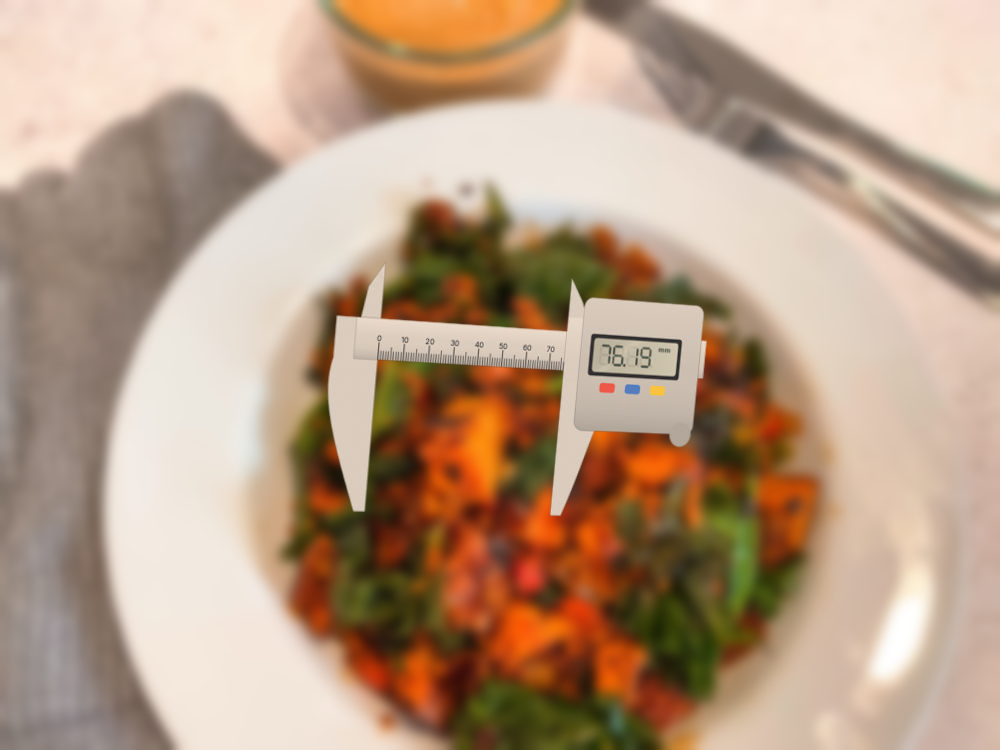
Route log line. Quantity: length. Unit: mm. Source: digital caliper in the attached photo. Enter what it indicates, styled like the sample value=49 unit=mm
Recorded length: value=76.19 unit=mm
